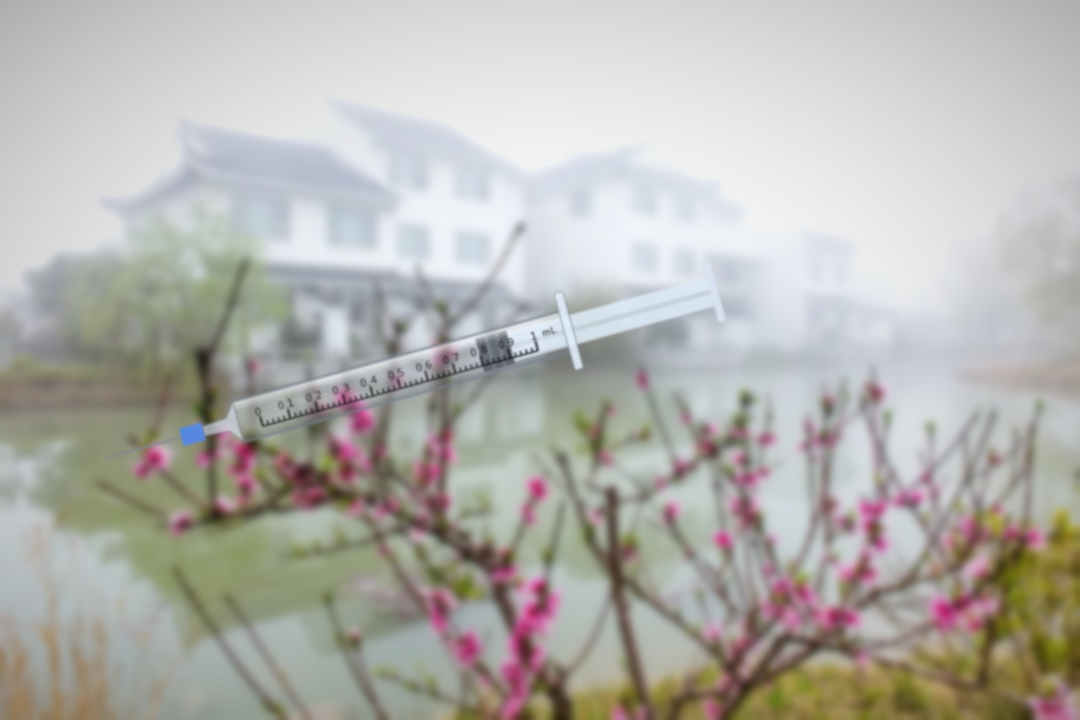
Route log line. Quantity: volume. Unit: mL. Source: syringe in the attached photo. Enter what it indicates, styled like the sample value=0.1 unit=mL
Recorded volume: value=0.8 unit=mL
